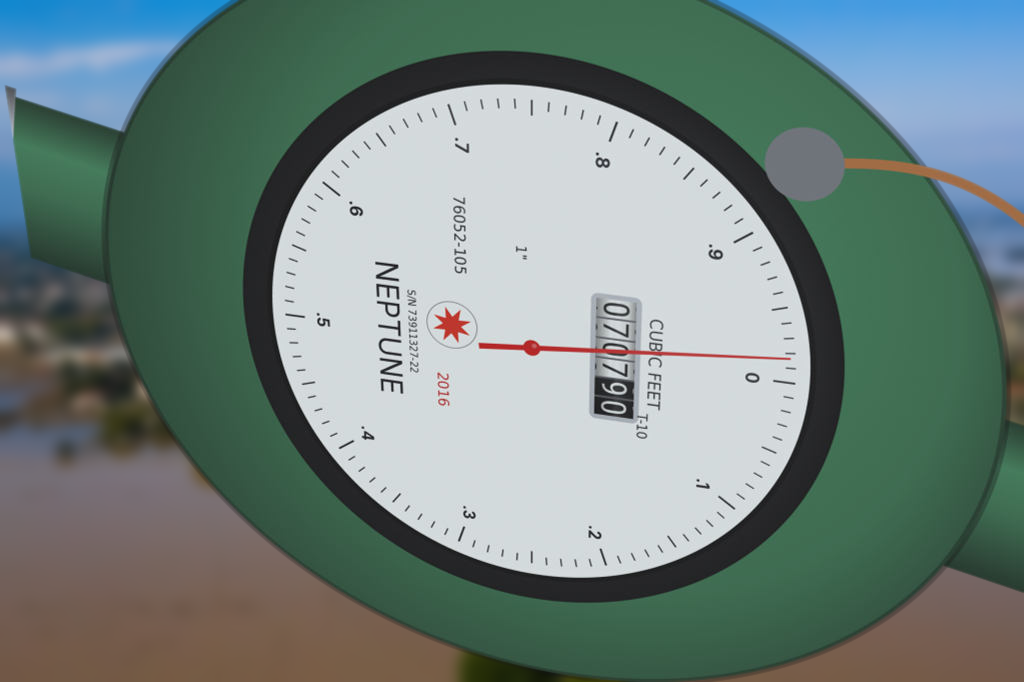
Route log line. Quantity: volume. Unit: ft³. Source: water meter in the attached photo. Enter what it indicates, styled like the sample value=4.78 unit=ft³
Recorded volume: value=70789.98 unit=ft³
